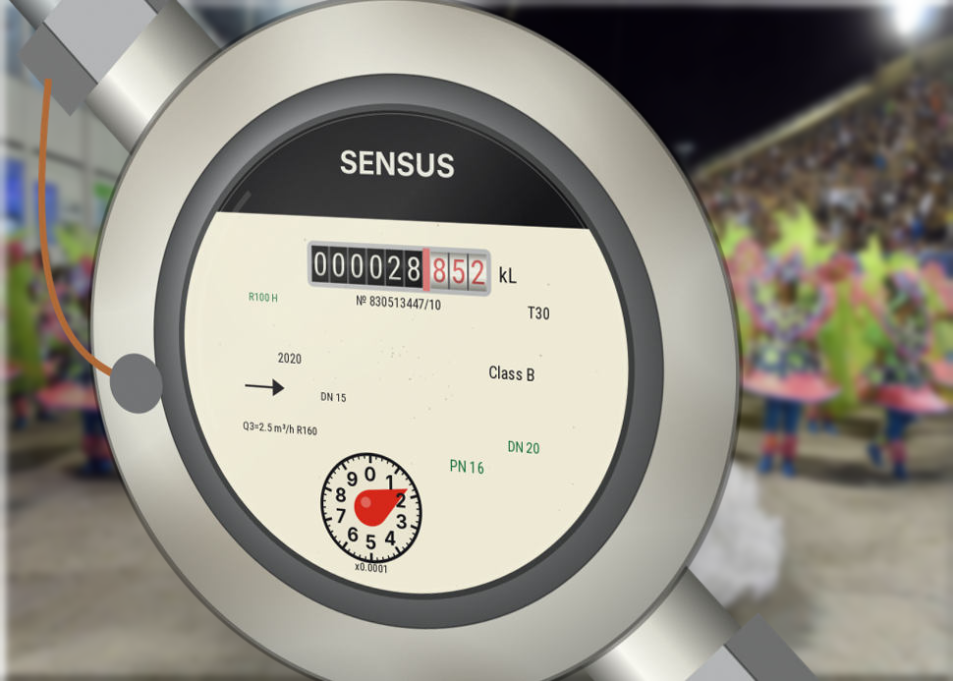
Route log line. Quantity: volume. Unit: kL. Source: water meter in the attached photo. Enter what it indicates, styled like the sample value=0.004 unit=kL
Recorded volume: value=28.8521 unit=kL
